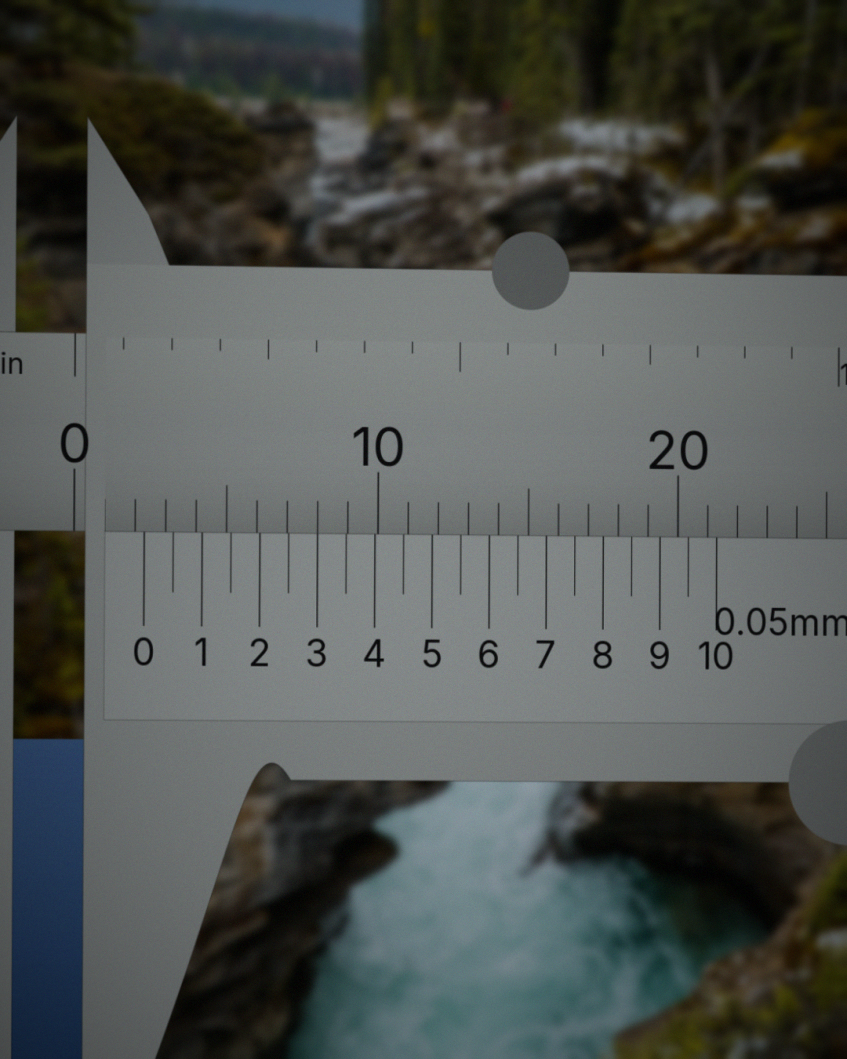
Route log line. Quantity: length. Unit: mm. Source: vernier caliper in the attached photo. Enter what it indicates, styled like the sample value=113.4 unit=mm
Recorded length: value=2.30 unit=mm
